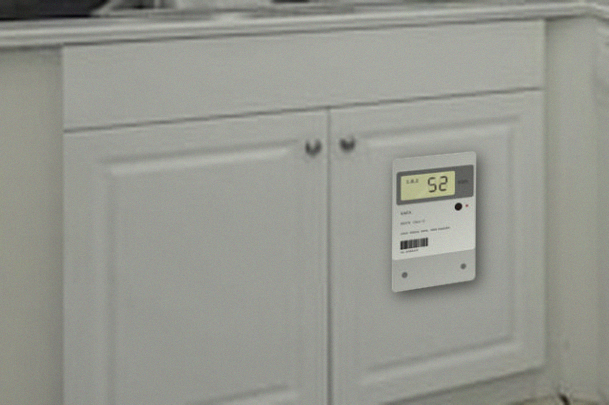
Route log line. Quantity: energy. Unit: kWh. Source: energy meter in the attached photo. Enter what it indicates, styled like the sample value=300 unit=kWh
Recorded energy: value=52 unit=kWh
